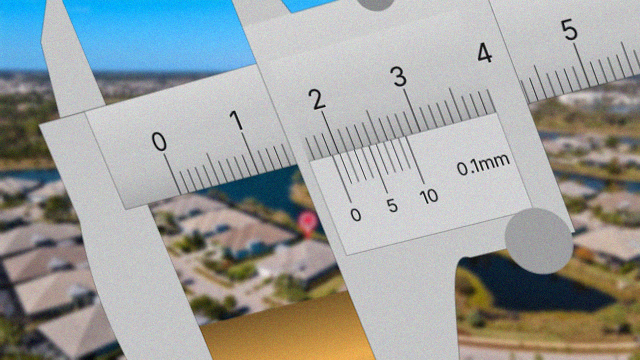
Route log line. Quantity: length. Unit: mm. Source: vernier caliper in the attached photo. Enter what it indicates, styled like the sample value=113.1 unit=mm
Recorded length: value=19.2 unit=mm
